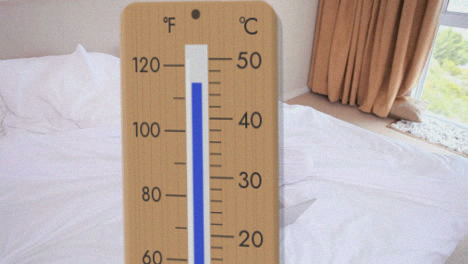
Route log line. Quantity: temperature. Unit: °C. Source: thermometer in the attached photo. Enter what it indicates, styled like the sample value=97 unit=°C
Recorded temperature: value=46 unit=°C
